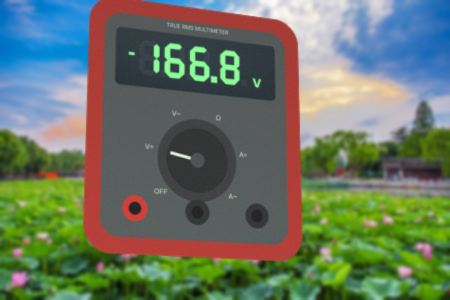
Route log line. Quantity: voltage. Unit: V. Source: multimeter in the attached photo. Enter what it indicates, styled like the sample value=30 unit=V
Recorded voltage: value=-166.8 unit=V
